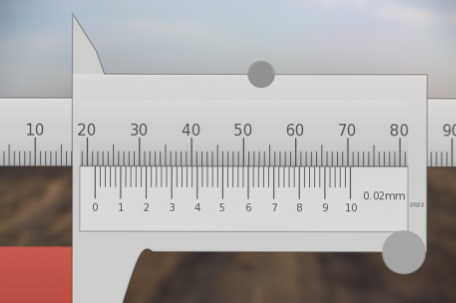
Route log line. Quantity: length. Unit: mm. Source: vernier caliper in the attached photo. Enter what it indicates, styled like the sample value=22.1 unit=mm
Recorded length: value=21.5 unit=mm
